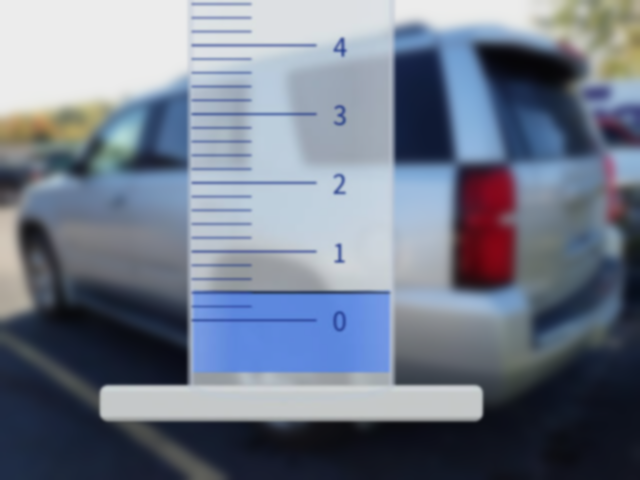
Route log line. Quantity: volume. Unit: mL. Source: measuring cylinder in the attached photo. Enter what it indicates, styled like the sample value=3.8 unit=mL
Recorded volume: value=0.4 unit=mL
